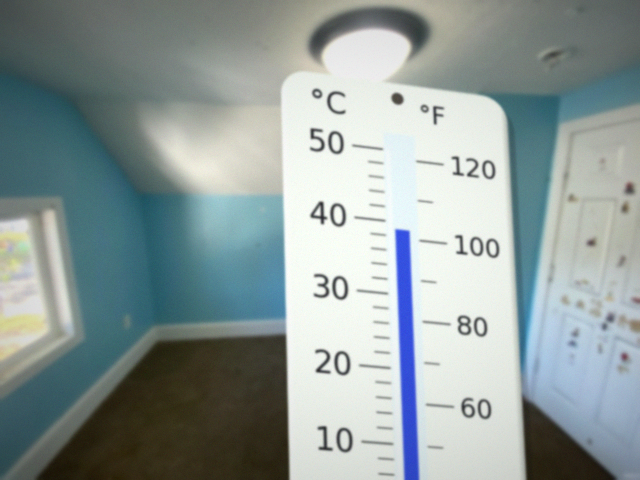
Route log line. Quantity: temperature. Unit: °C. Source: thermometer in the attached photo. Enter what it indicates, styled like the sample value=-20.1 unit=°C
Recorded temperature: value=39 unit=°C
